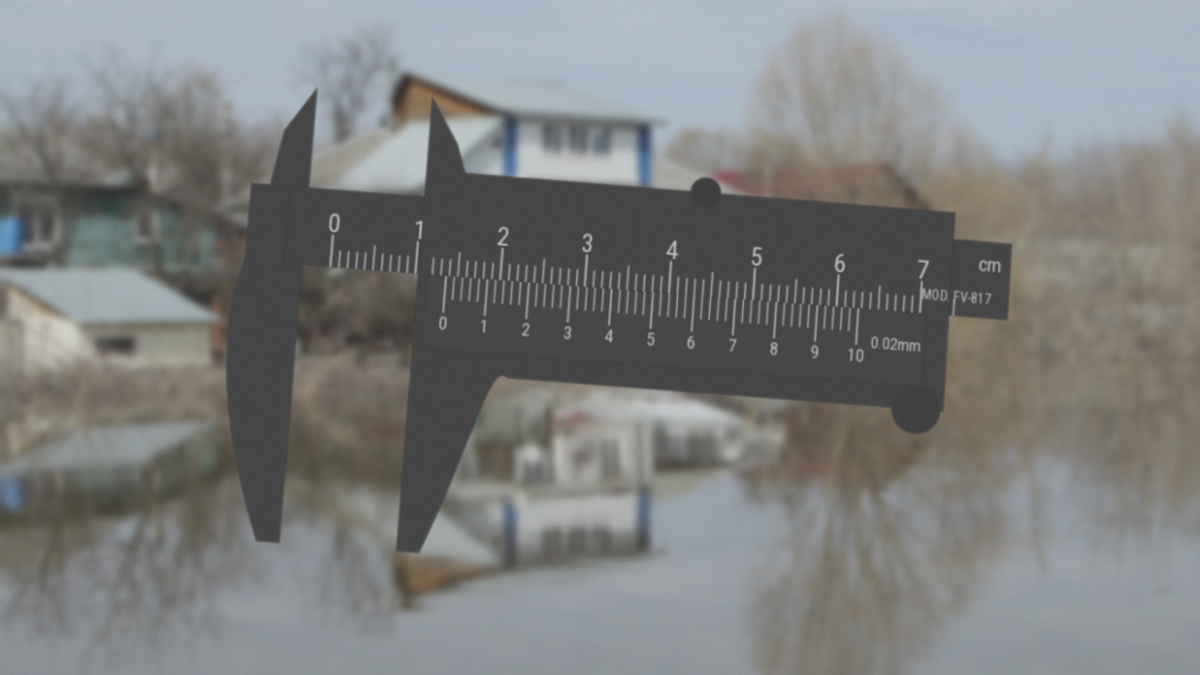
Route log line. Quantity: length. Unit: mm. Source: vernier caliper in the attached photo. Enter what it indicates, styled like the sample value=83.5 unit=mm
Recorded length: value=13.6 unit=mm
